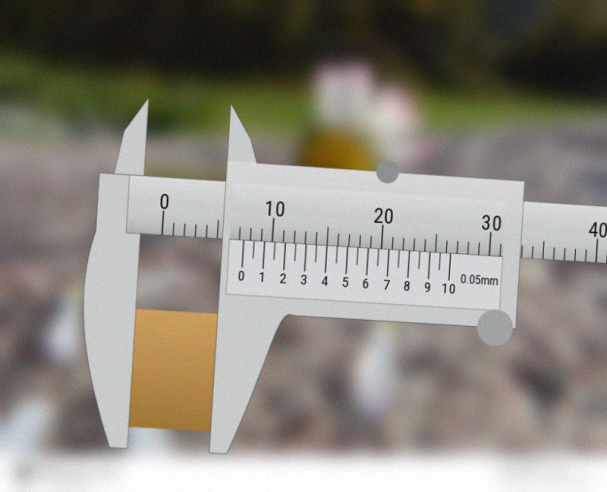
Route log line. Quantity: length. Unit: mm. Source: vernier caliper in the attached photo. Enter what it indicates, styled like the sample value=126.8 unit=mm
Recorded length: value=7.4 unit=mm
